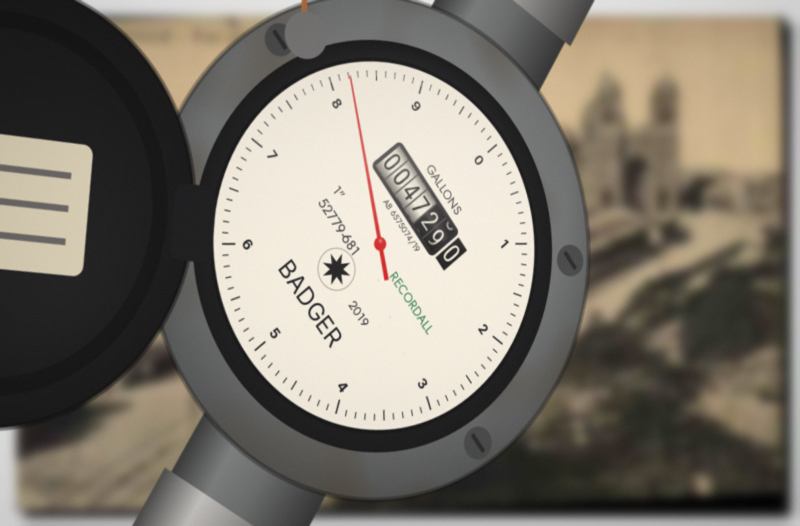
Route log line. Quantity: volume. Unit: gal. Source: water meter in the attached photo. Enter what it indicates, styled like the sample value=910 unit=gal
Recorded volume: value=47288.2 unit=gal
